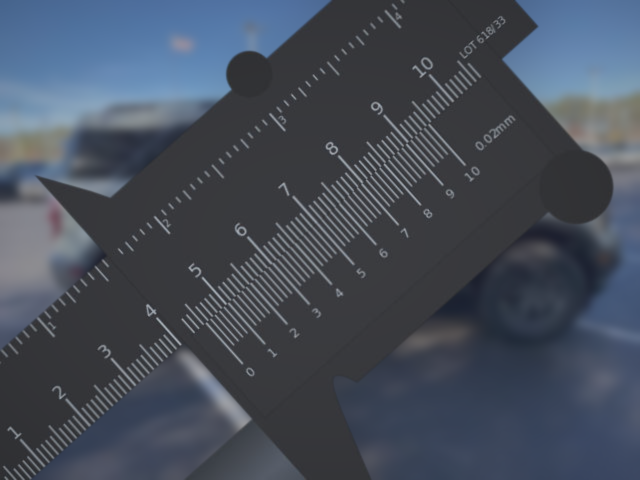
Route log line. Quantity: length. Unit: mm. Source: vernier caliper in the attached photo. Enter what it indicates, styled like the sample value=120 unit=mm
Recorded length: value=45.5 unit=mm
